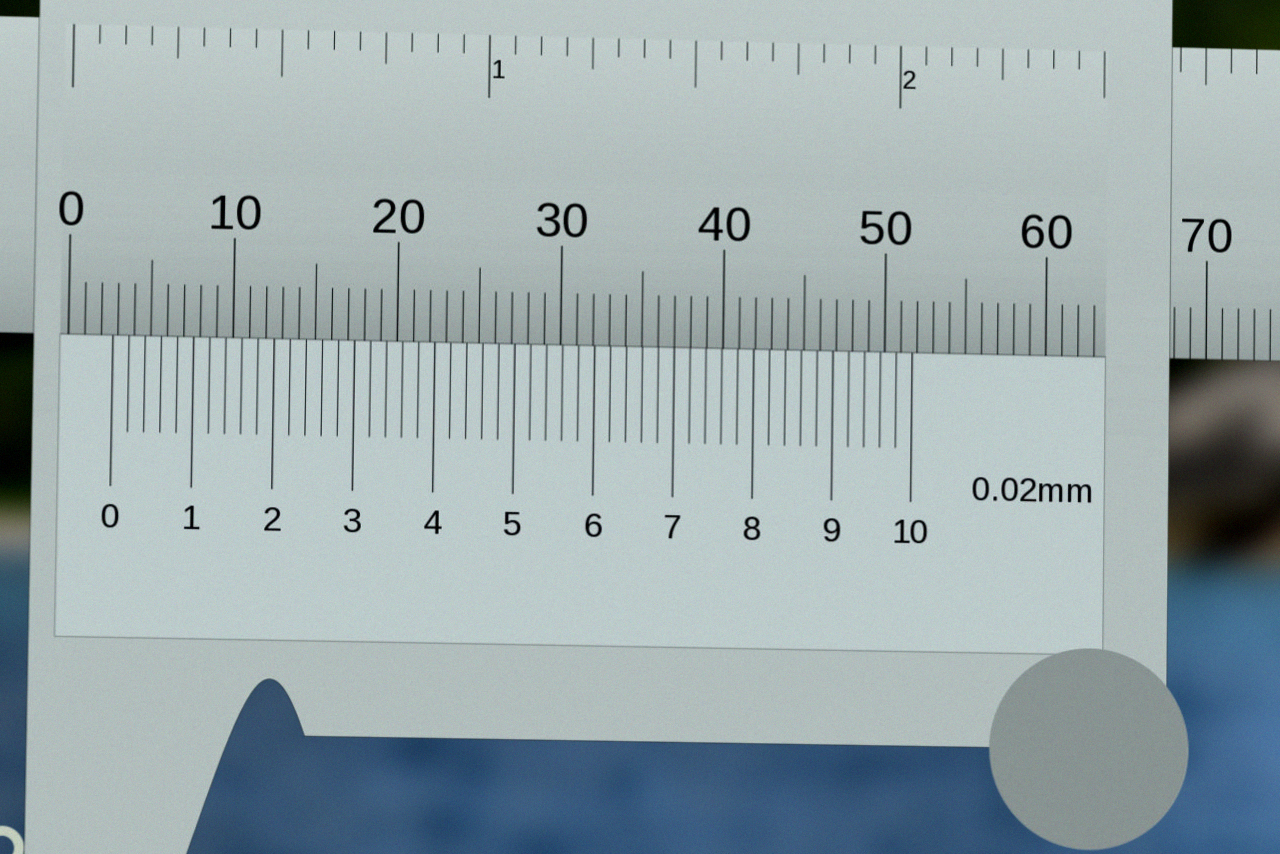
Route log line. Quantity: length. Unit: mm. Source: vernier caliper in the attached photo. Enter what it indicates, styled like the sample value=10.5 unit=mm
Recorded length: value=2.7 unit=mm
